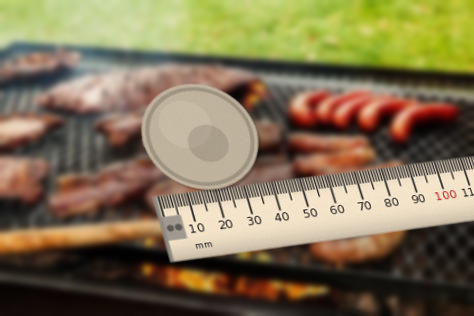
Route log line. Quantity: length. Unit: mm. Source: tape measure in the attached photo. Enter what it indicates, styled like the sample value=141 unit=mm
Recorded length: value=40 unit=mm
